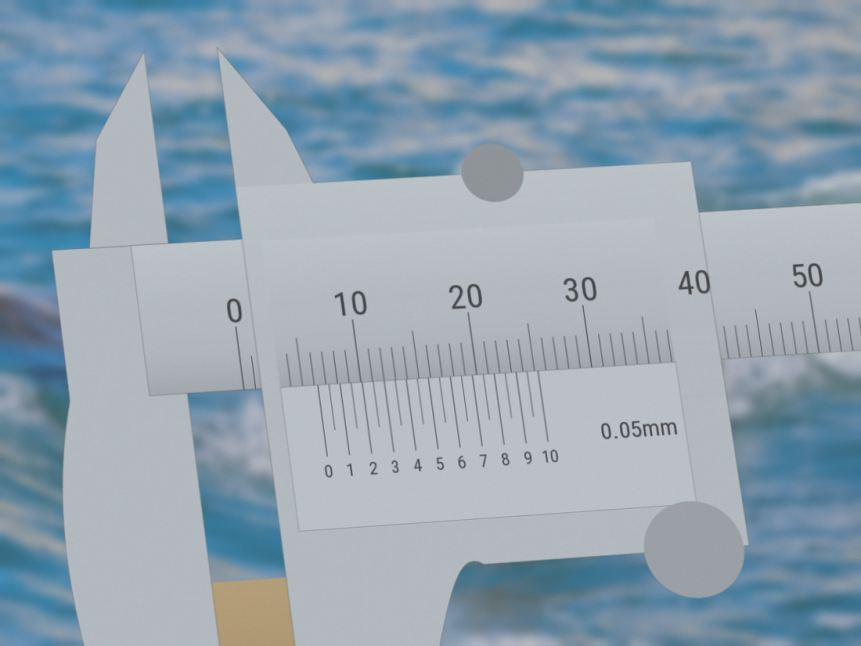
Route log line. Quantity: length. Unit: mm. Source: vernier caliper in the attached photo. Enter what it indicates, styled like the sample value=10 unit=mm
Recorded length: value=6.3 unit=mm
